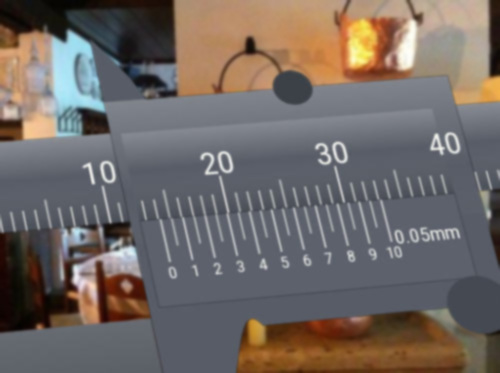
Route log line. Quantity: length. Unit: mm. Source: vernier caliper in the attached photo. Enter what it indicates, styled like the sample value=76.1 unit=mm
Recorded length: value=14.2 unit=mm
